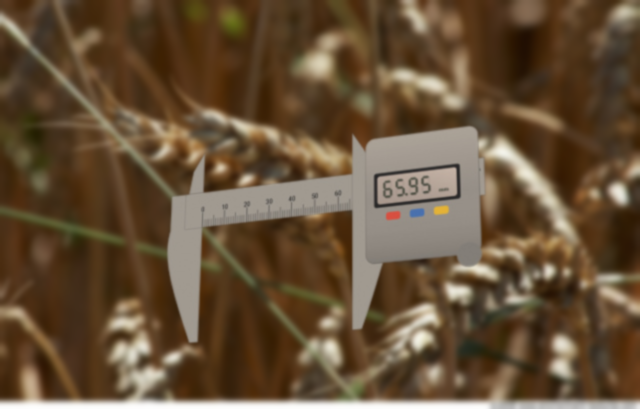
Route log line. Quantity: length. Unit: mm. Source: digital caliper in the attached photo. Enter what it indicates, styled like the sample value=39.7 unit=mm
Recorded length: value=65.95 unit=mm
